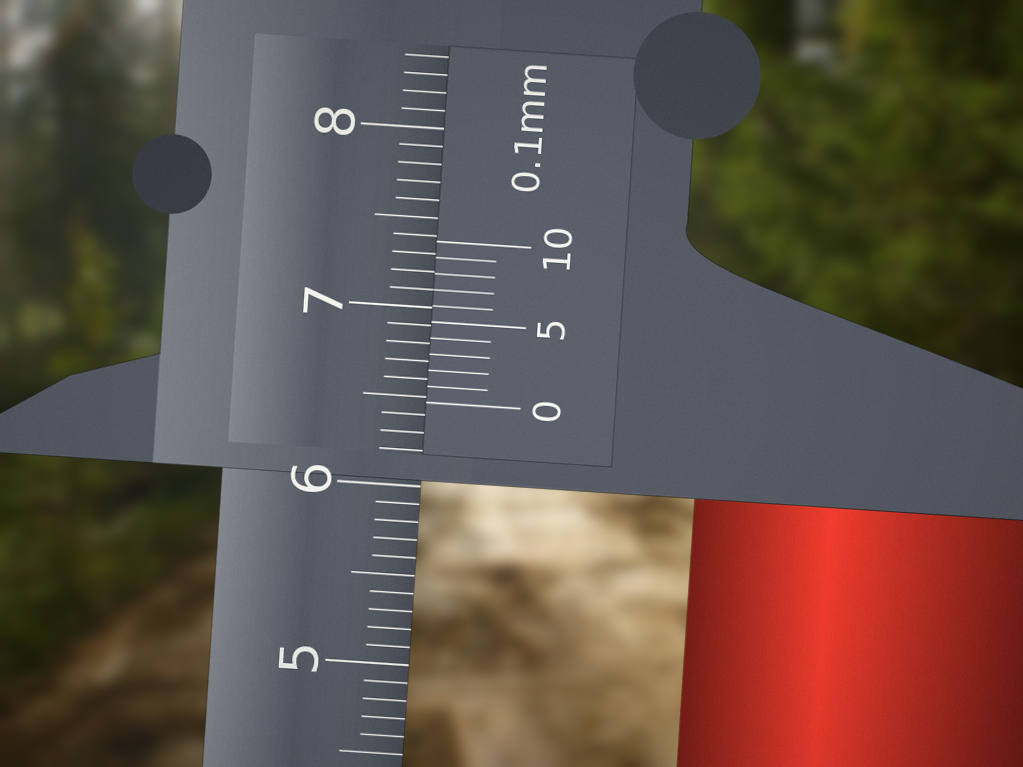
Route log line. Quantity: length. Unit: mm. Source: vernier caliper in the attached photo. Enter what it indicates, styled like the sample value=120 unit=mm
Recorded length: value=64.7 unit=mm
